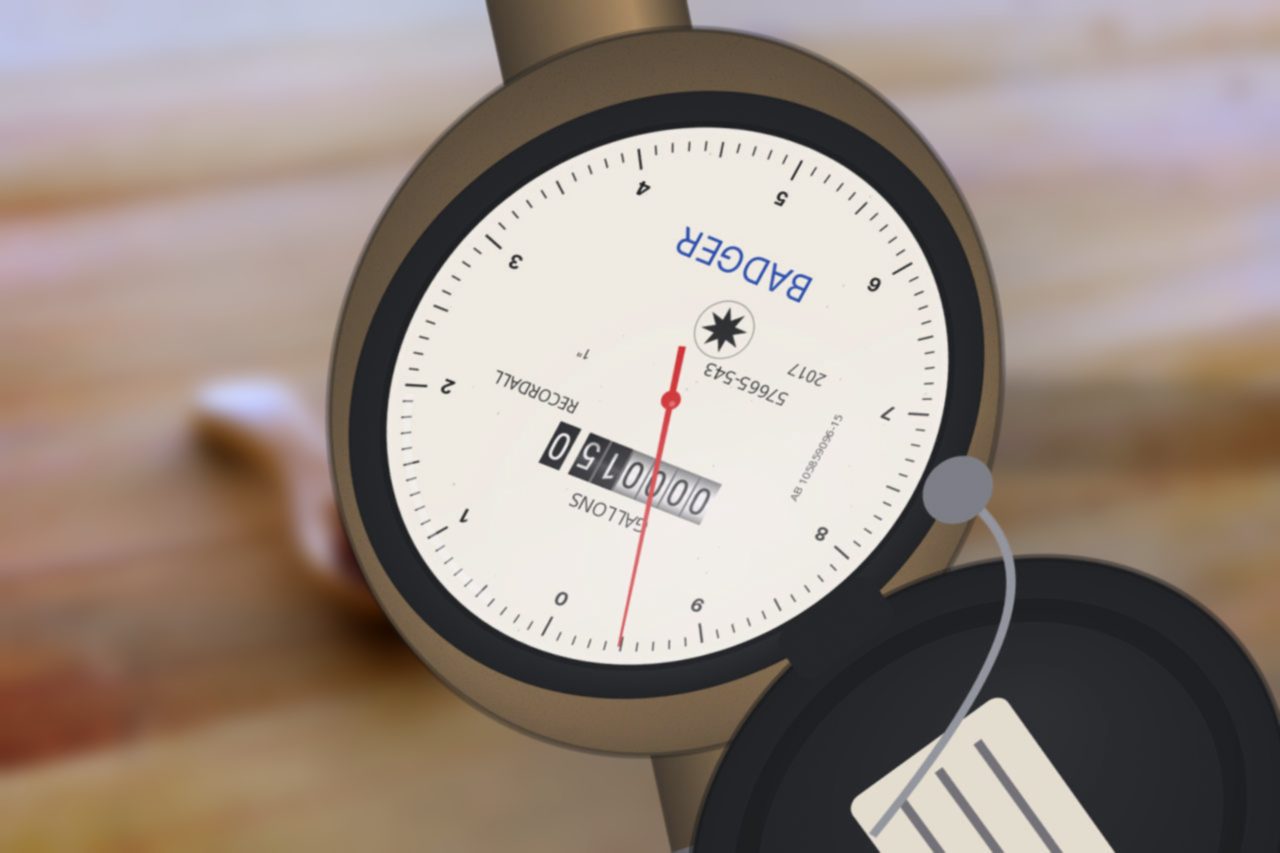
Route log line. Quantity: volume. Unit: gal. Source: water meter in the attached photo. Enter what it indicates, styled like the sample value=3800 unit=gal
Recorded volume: value=149.5 unit=gal
